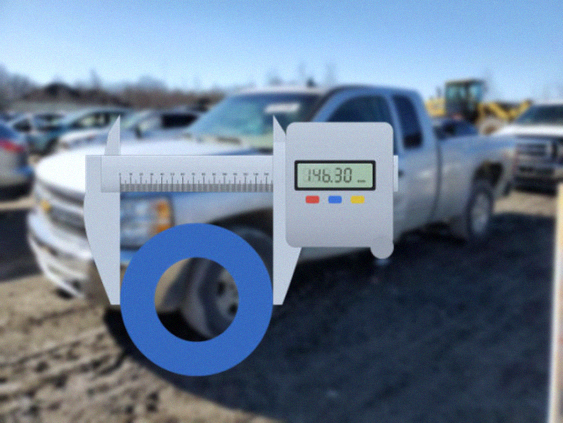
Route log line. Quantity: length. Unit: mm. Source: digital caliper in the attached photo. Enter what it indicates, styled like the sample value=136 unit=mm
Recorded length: value=146.30 unit=mm
